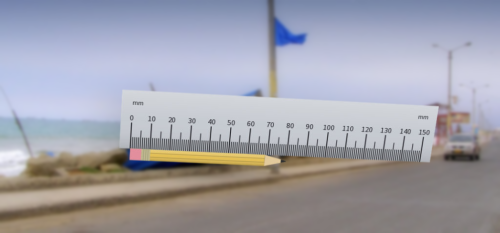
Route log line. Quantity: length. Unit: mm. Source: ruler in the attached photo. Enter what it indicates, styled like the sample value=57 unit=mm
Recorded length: value=80 unit=mm
